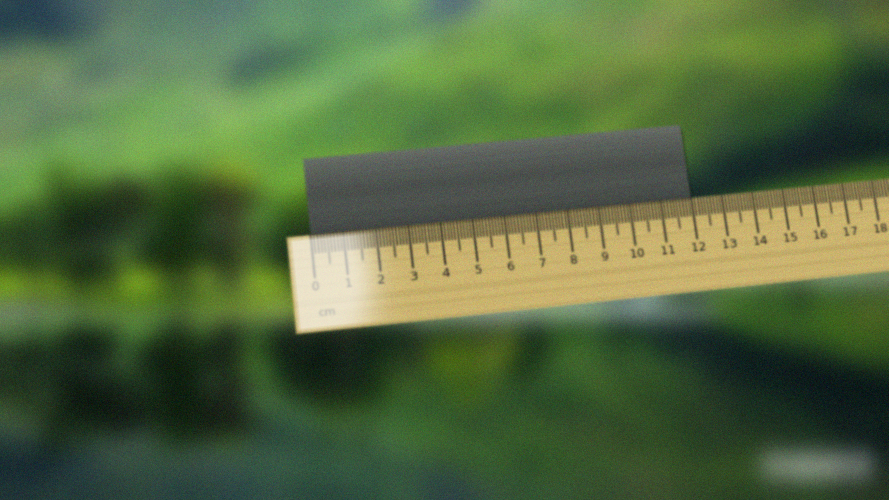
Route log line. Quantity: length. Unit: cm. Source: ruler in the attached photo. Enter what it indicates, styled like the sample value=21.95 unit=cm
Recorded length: value=12 unit=cm
